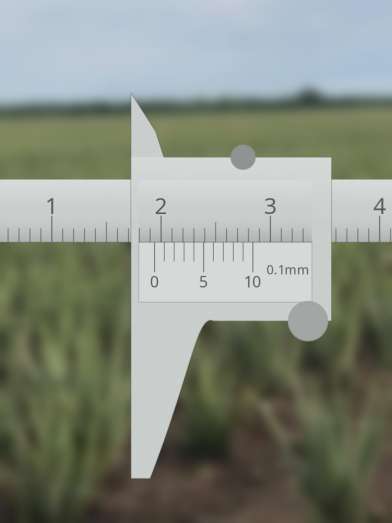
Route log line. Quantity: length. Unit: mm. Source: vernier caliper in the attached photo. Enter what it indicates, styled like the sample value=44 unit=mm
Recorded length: value=19.4 unit=mm
